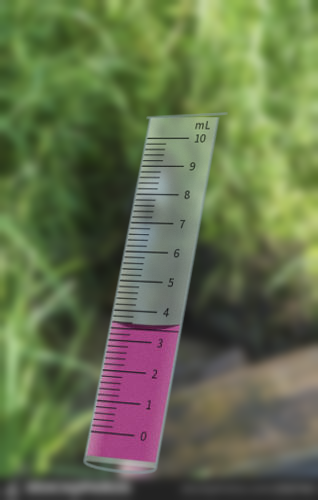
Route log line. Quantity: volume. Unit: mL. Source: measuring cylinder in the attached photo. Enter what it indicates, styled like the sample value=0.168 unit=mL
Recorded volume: value=3.4 unit=mL
